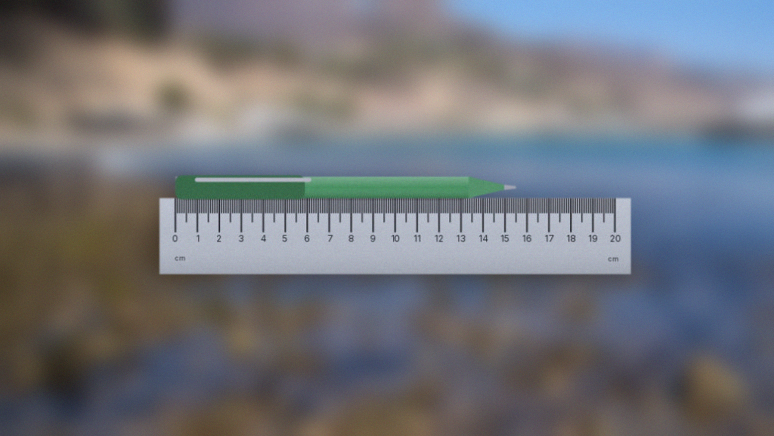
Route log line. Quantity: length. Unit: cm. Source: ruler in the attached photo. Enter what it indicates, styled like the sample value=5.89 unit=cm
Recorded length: value=15.5 unit=cm
